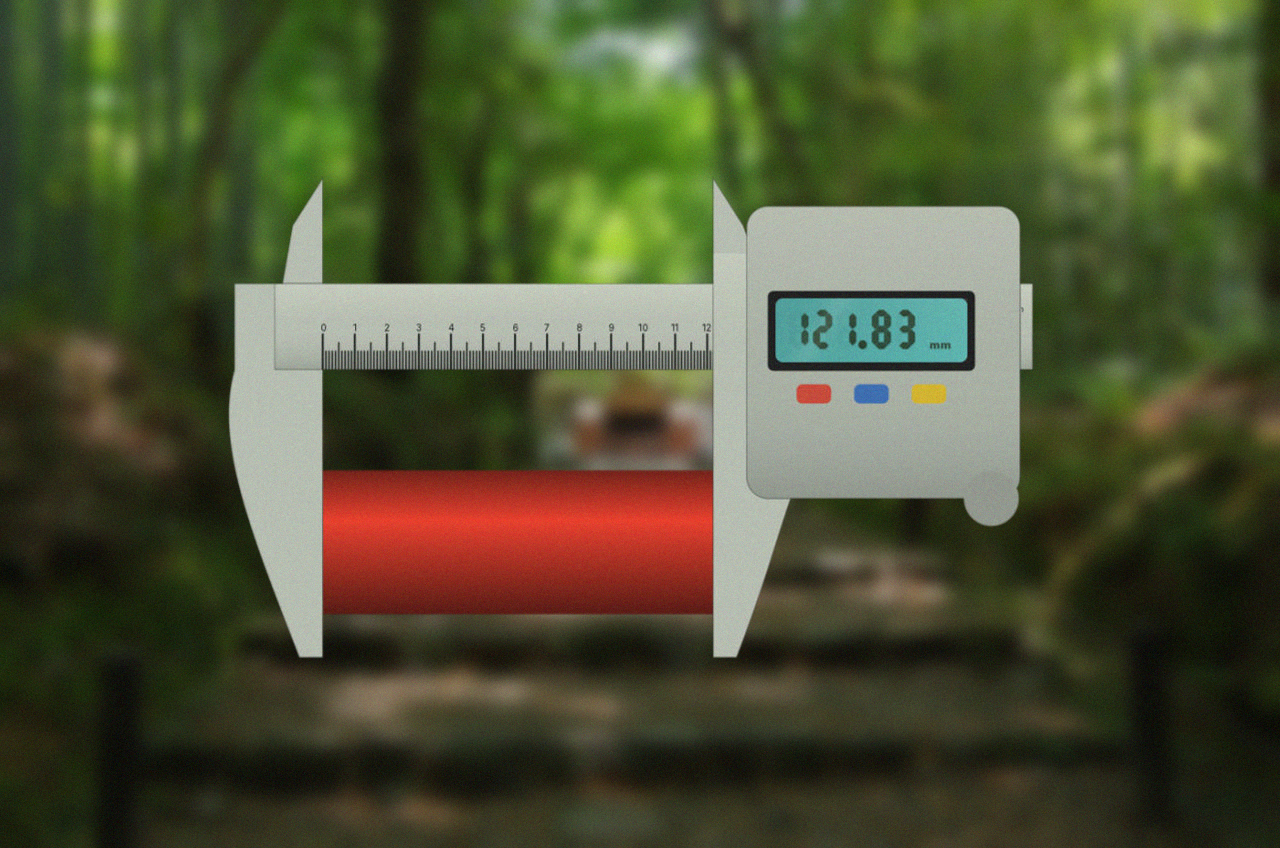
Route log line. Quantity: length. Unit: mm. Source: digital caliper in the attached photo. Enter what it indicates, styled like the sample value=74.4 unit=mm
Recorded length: value=121.83 unit=mm
